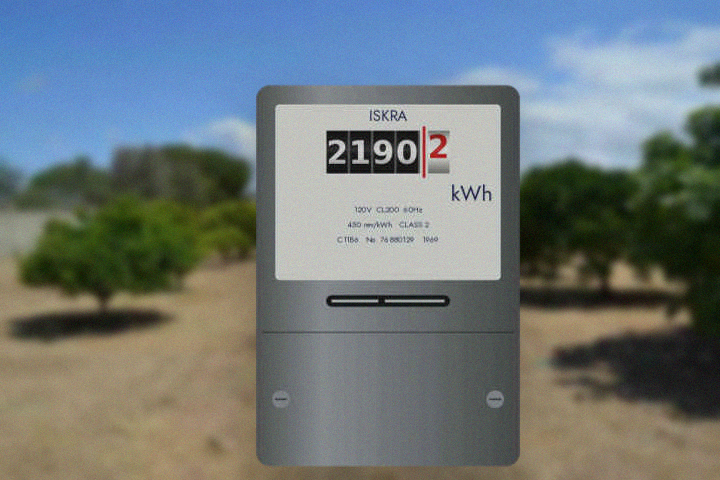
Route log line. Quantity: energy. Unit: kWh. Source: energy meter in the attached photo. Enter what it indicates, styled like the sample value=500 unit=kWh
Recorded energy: value=2190.2 unit=kWh
